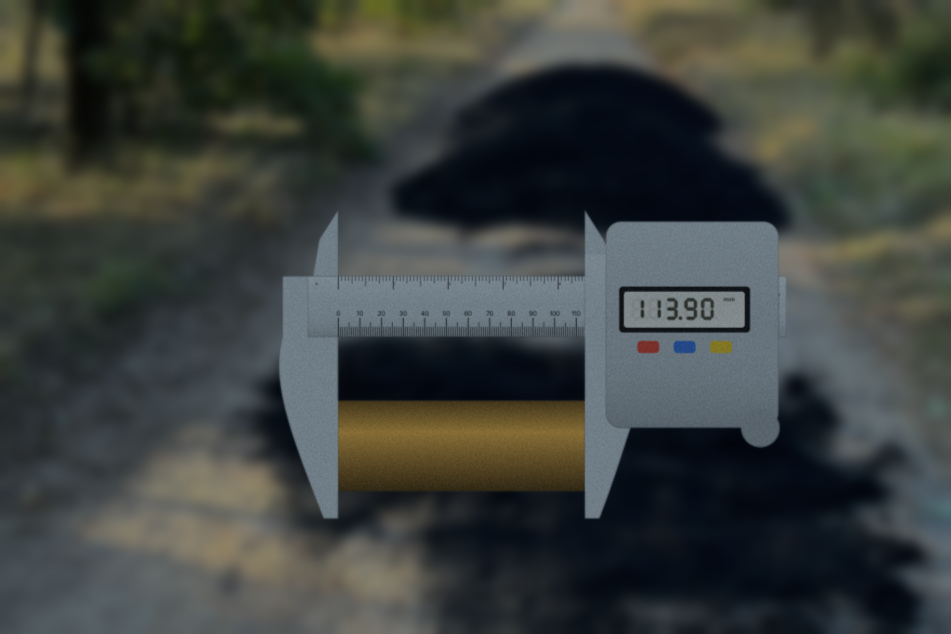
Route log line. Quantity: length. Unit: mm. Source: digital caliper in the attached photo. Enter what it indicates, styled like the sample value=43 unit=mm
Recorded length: value=113.90 unit=mm
